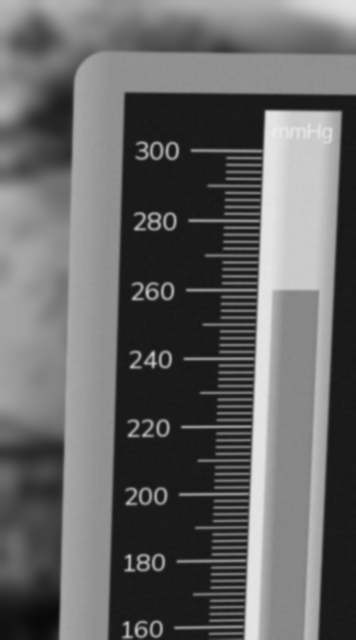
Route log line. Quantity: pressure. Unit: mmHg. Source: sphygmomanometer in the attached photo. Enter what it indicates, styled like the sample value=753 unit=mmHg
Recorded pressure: value=260 unit=mmHg
